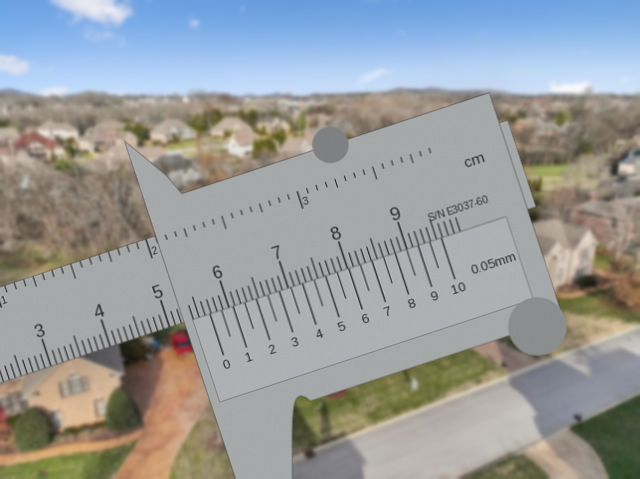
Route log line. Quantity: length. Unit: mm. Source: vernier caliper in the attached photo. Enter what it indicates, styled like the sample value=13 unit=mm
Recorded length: value=56.8 unit=mm
